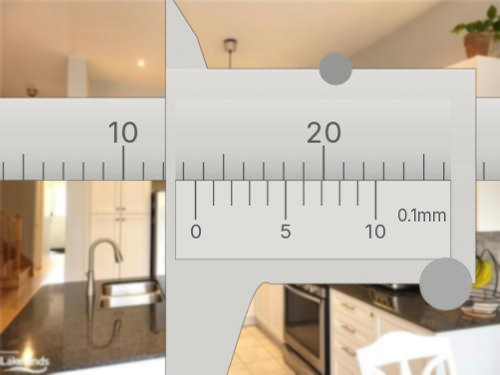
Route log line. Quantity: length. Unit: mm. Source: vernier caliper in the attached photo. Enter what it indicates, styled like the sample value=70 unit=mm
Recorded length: value=13.6 unit=mm
